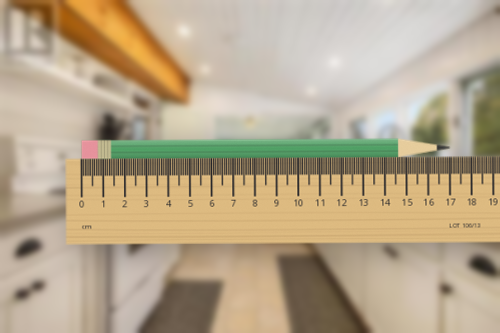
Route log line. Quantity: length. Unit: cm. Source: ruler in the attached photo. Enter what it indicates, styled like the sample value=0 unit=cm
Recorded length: value=17 unit=cm
